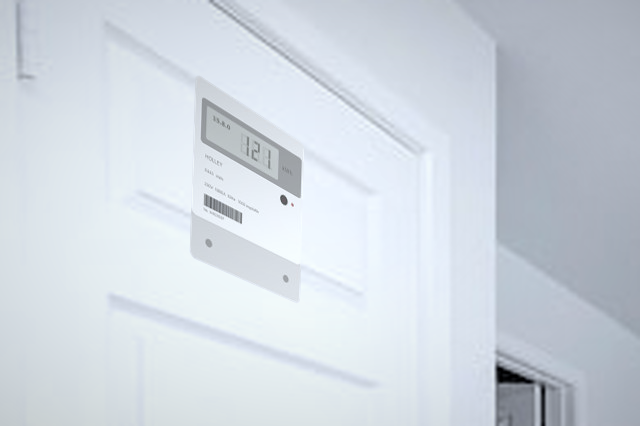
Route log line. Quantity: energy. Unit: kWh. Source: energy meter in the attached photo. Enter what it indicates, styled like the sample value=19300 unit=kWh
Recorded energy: value=121 unit=kWh
